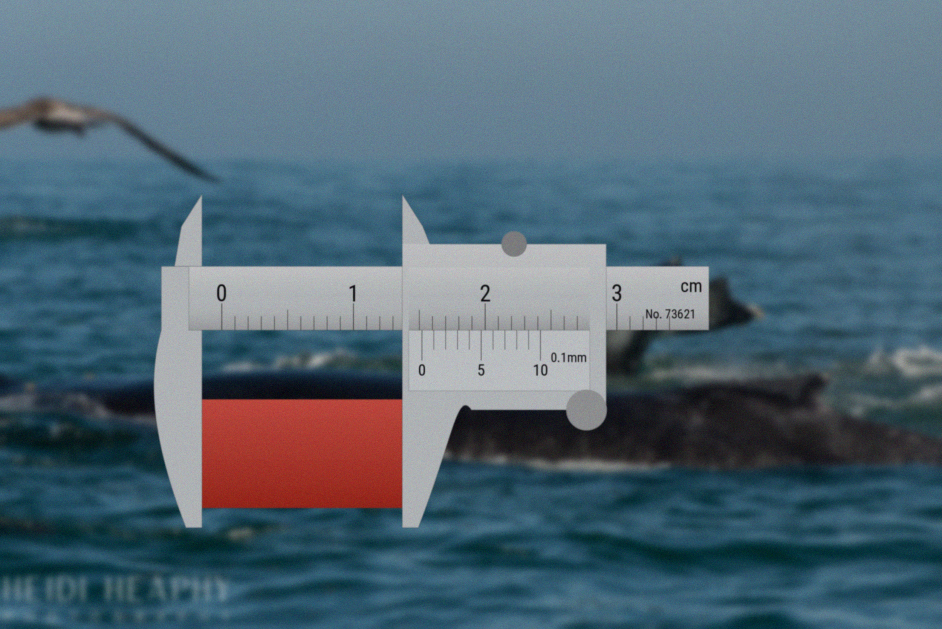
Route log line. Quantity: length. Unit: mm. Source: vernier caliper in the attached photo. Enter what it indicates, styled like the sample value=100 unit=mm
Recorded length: value=15.2 unit=mm
